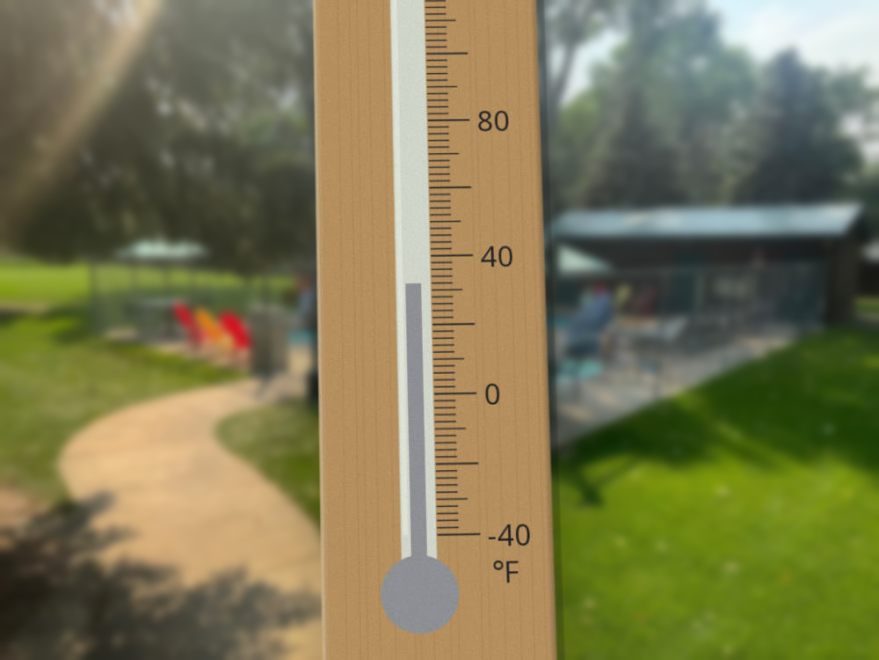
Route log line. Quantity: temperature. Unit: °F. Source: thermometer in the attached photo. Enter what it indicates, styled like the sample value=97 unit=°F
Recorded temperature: value=32 unit=°F
